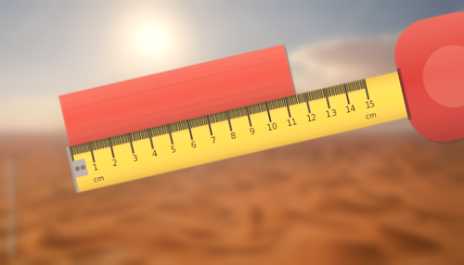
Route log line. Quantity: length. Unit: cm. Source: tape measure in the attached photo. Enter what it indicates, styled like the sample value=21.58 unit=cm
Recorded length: value=11.5 unit=cm
